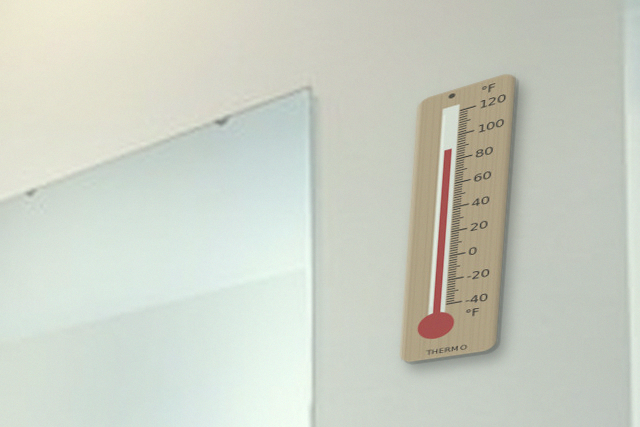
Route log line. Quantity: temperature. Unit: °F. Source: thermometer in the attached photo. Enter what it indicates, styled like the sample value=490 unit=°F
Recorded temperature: value=90 unit=°F
